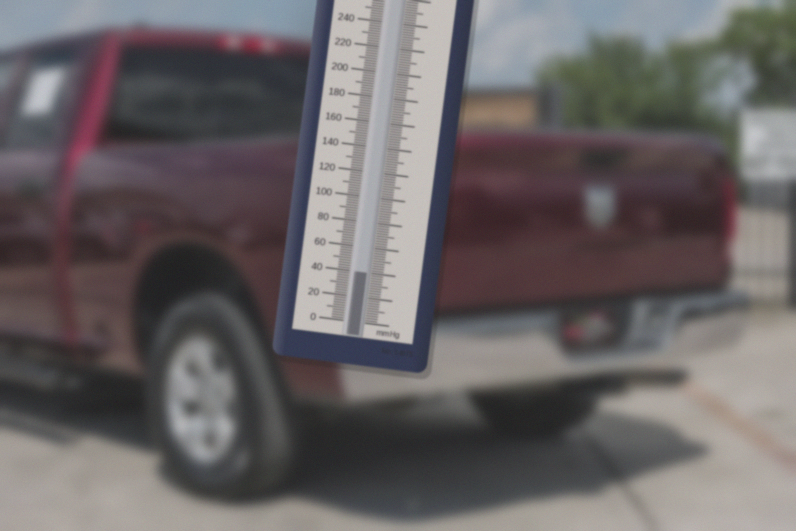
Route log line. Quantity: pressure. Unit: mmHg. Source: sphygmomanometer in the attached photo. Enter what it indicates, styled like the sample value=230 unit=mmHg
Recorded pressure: value=40 unit=mmHg
